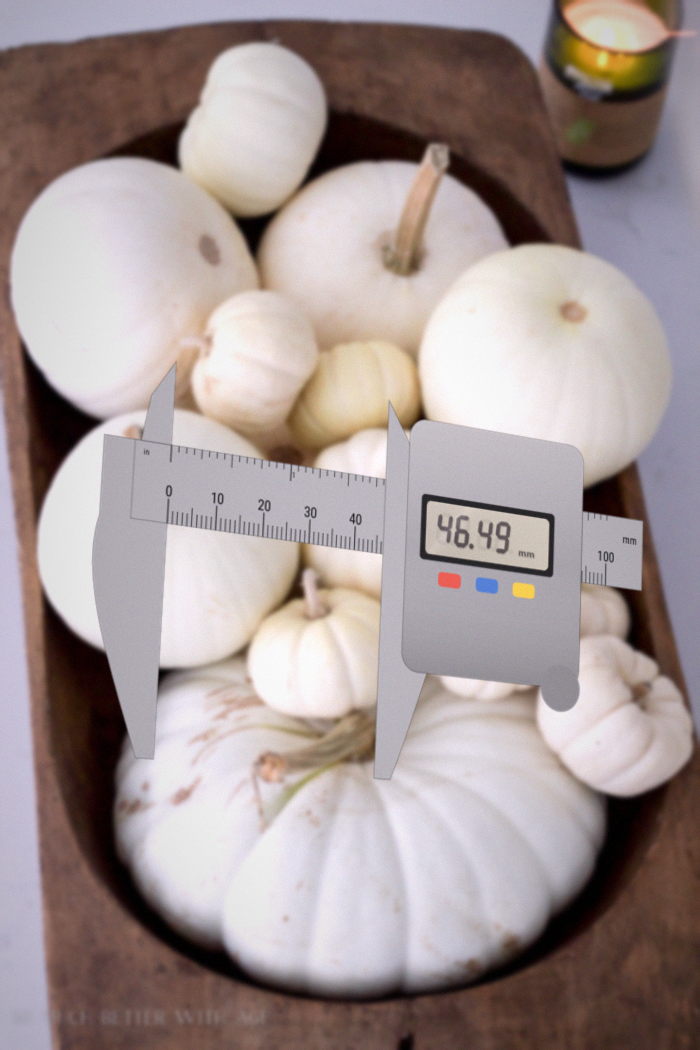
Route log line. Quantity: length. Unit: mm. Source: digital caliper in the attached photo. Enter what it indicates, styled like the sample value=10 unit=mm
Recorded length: value=46.49 unit=mm
